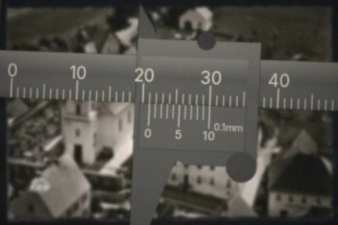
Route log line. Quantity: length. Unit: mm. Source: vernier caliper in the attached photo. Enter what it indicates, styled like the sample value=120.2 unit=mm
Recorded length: value=21.0 unit=mm
